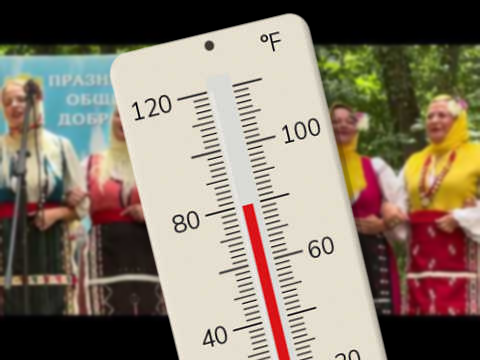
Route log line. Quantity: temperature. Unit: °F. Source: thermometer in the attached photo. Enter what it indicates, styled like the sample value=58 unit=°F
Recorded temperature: value=80 unit=°F
